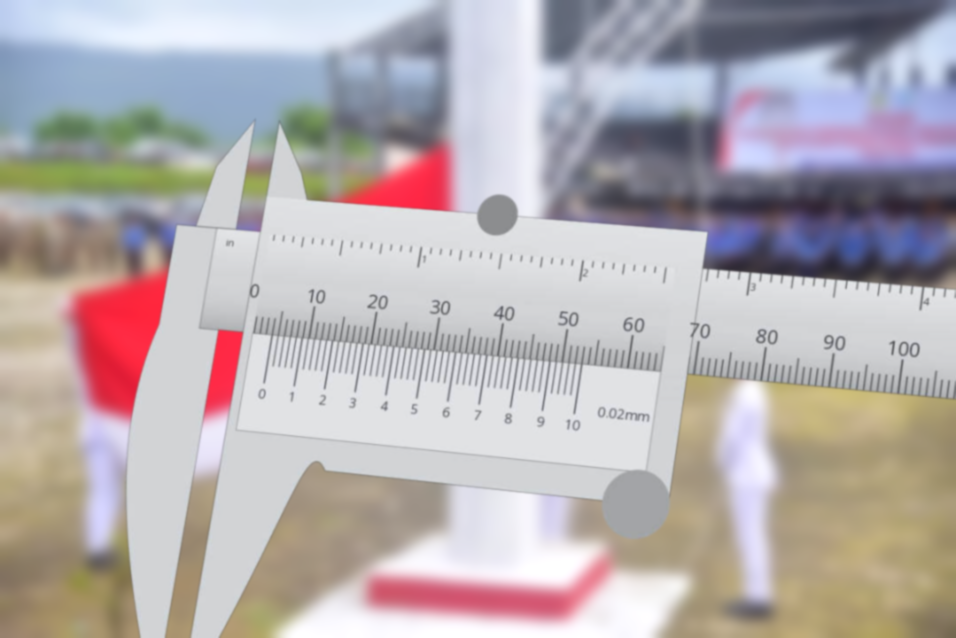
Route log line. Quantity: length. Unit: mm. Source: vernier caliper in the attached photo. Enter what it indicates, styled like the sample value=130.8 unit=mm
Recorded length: value=4.0 unit=mm
